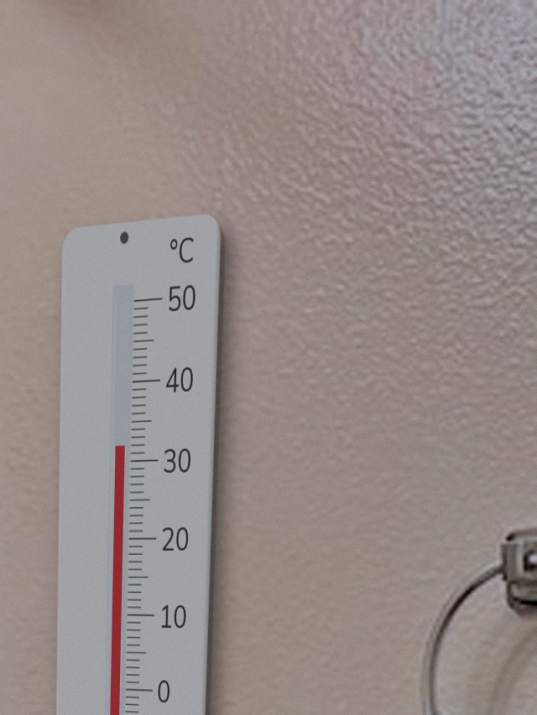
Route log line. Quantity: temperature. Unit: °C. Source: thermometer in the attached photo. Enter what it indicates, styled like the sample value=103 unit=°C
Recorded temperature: value=32 unit=°C
